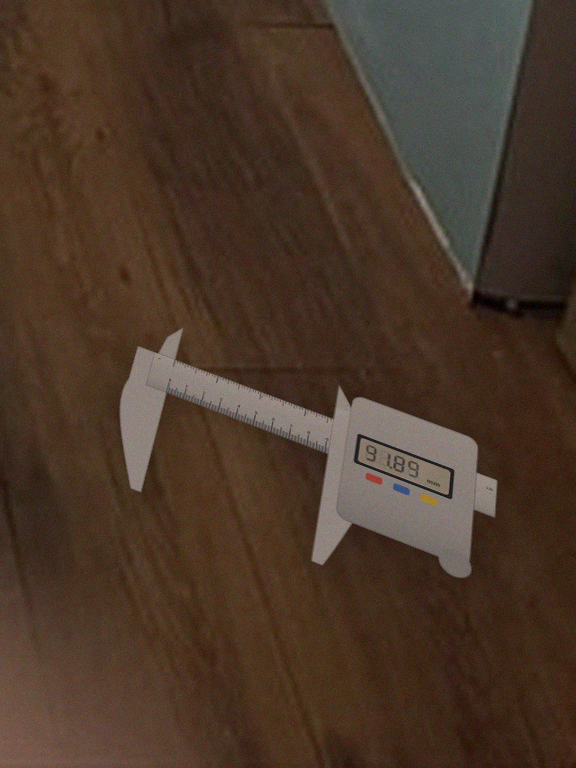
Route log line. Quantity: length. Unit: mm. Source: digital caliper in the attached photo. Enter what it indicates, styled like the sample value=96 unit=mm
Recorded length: value=91.89 unit=mm
